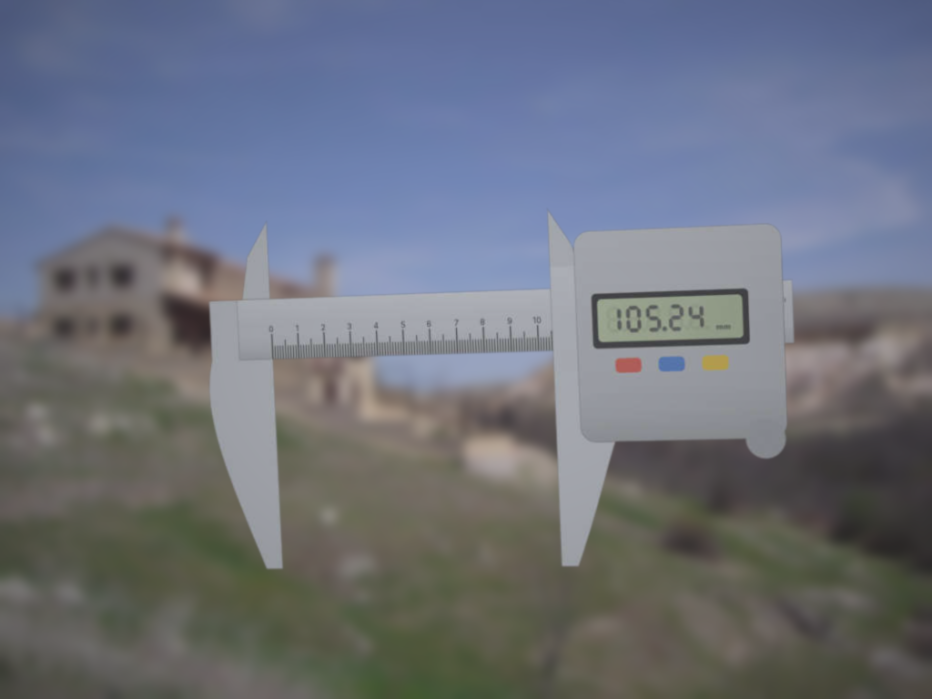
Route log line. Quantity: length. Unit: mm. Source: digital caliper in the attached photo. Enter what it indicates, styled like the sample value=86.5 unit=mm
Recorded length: value=105.24 unit=mm
